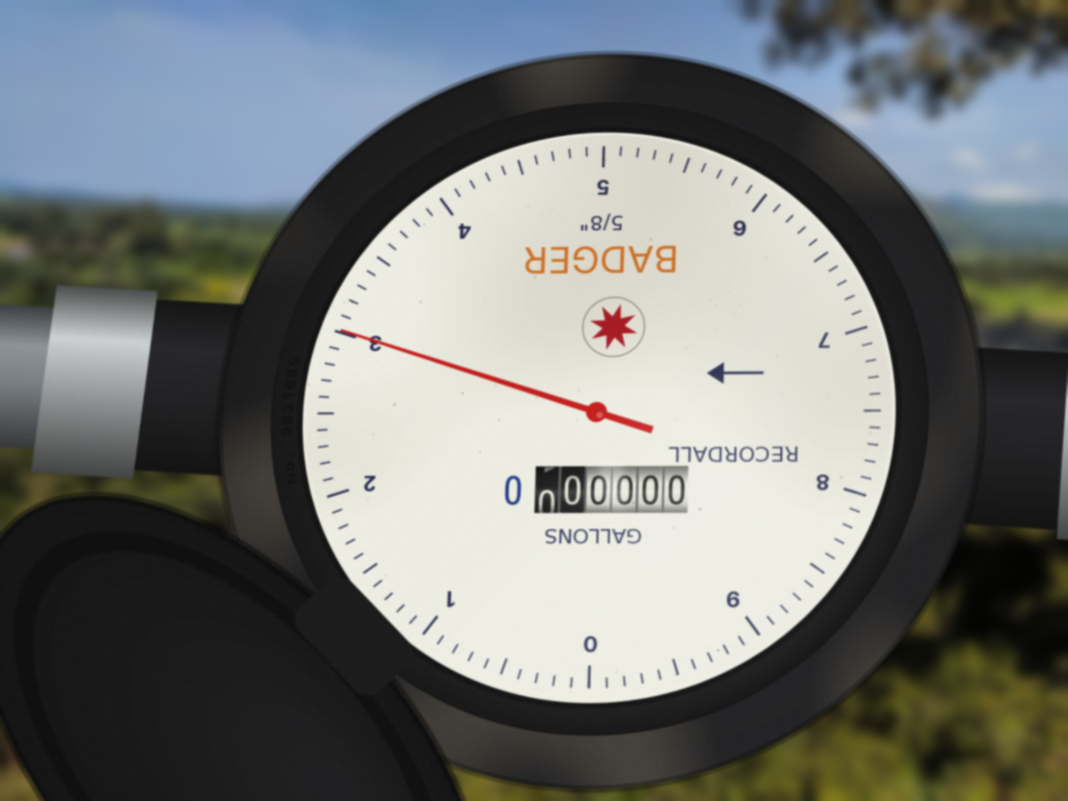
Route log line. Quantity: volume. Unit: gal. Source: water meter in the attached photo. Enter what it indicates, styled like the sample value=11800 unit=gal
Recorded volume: value=3.0 unit=gal
